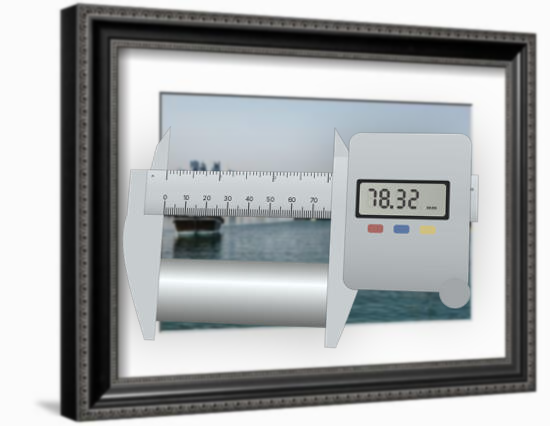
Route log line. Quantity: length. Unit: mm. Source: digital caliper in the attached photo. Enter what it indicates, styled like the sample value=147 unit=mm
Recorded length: value=78.32 unit=mm
